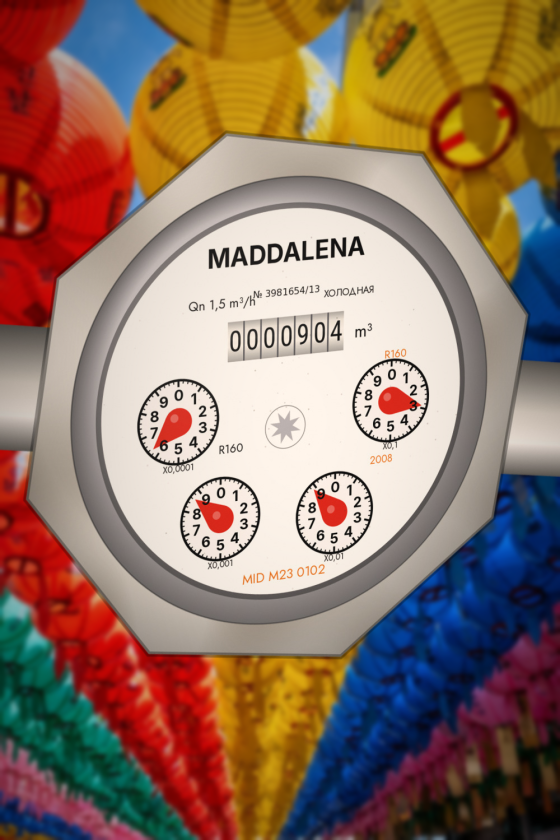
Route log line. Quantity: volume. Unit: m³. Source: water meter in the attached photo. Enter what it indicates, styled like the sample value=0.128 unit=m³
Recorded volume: value=904.2886 unit=m³
